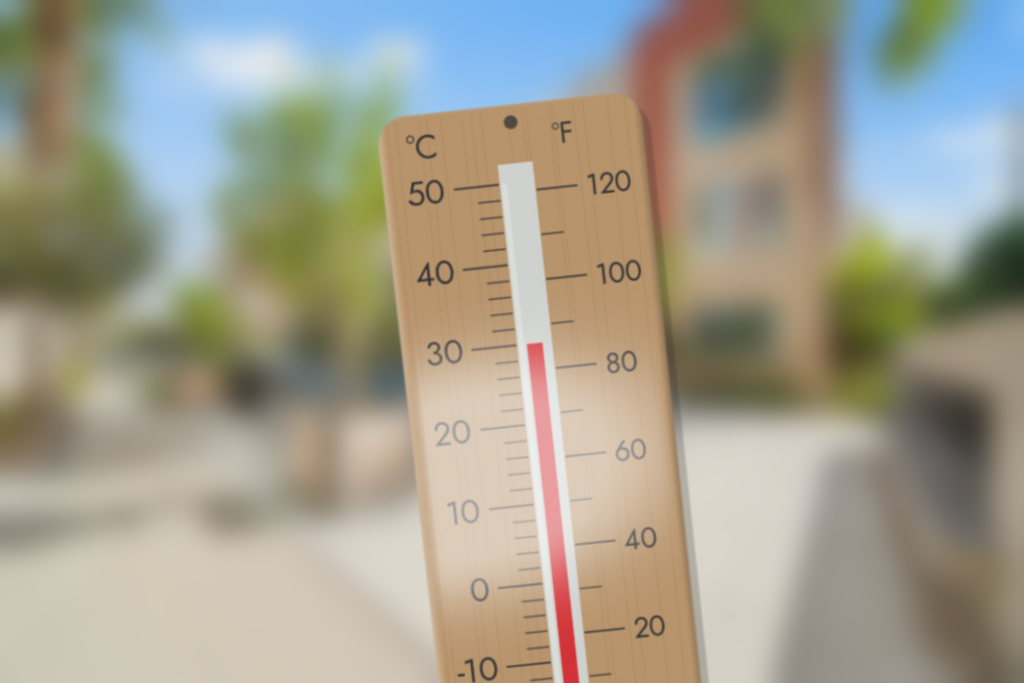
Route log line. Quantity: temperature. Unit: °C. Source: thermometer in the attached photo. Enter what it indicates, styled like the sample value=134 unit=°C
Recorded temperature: value=30 unit=°C
